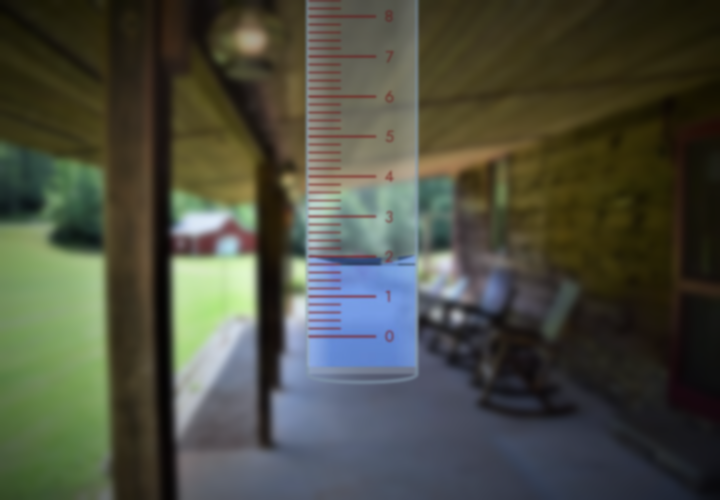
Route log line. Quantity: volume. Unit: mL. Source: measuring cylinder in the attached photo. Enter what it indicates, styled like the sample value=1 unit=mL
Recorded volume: value=1.8 unit=mL
